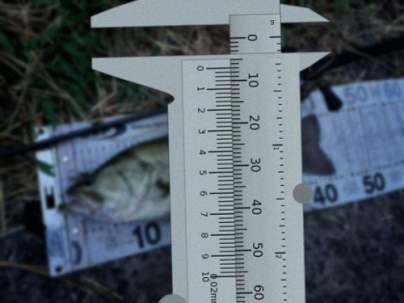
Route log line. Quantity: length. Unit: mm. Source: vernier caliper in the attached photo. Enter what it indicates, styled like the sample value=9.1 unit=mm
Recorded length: value=7.0 unit=mm
